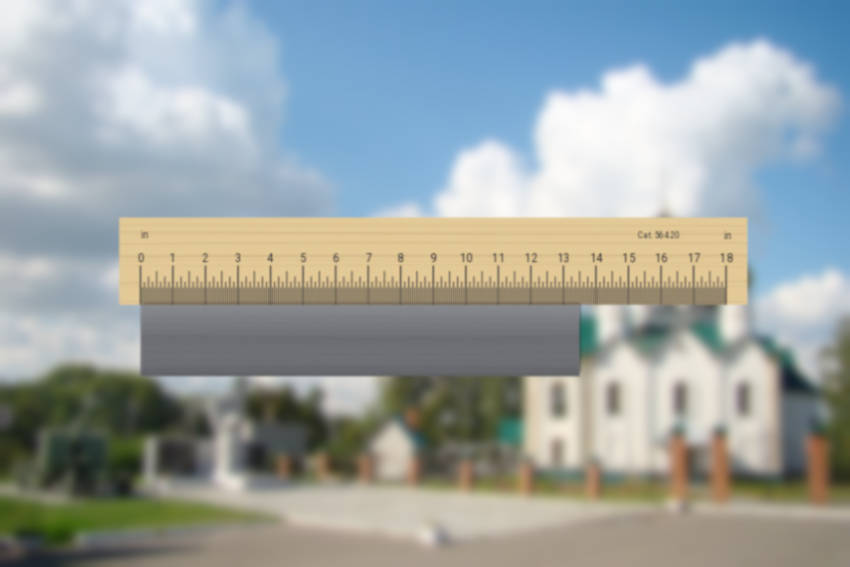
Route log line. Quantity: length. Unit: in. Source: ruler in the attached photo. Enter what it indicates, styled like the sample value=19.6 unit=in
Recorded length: value=13.5 unit=in
